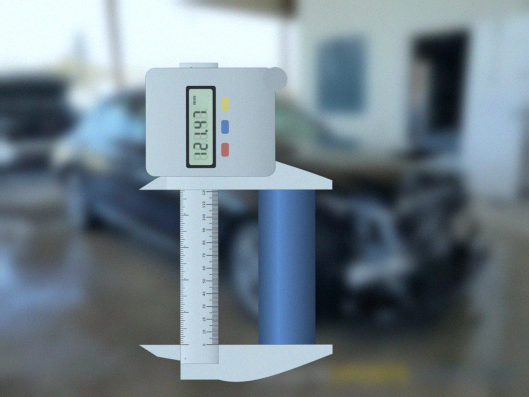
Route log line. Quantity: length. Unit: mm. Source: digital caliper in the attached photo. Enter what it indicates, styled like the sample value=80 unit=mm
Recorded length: value=121.47 unit=mm
